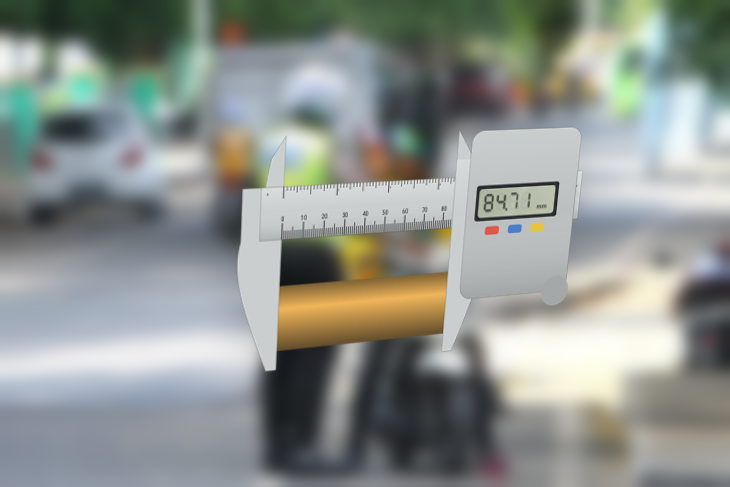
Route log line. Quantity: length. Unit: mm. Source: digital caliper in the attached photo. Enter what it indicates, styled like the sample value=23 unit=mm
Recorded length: value=84.71 unit=mm
